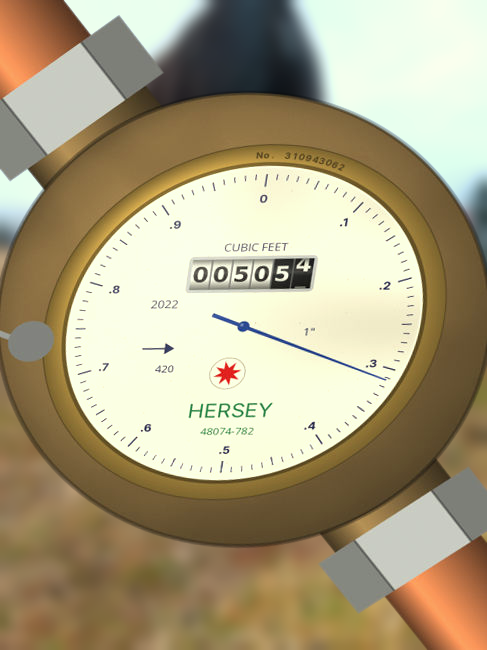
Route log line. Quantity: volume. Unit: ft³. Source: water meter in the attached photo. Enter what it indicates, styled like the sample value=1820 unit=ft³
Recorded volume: value=5054.31 unit=ft³
